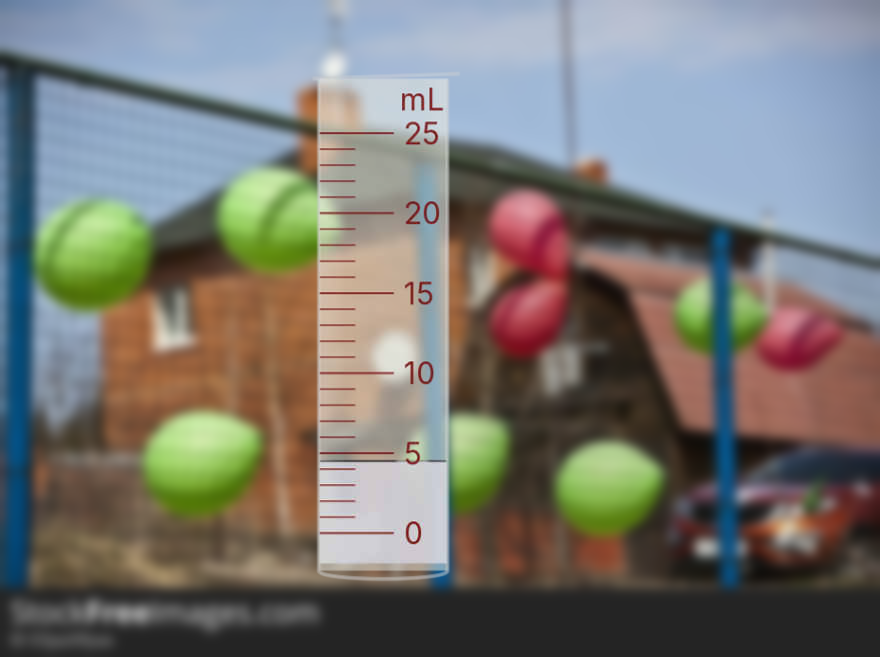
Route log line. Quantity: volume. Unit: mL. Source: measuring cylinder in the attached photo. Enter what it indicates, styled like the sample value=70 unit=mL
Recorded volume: value=4.5 unit=mL
